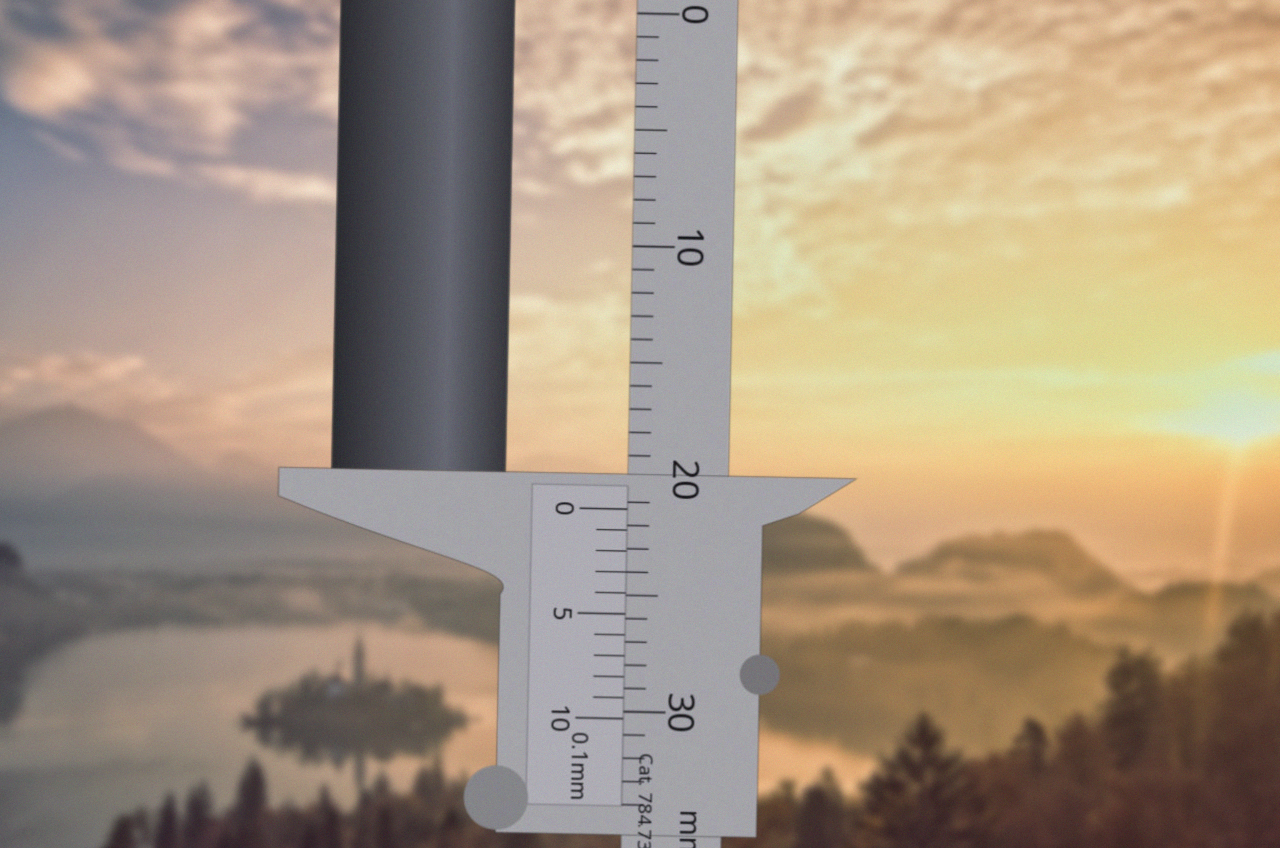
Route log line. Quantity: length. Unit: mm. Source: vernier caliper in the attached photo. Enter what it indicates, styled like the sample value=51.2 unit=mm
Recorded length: value=21.3 unit=mm
